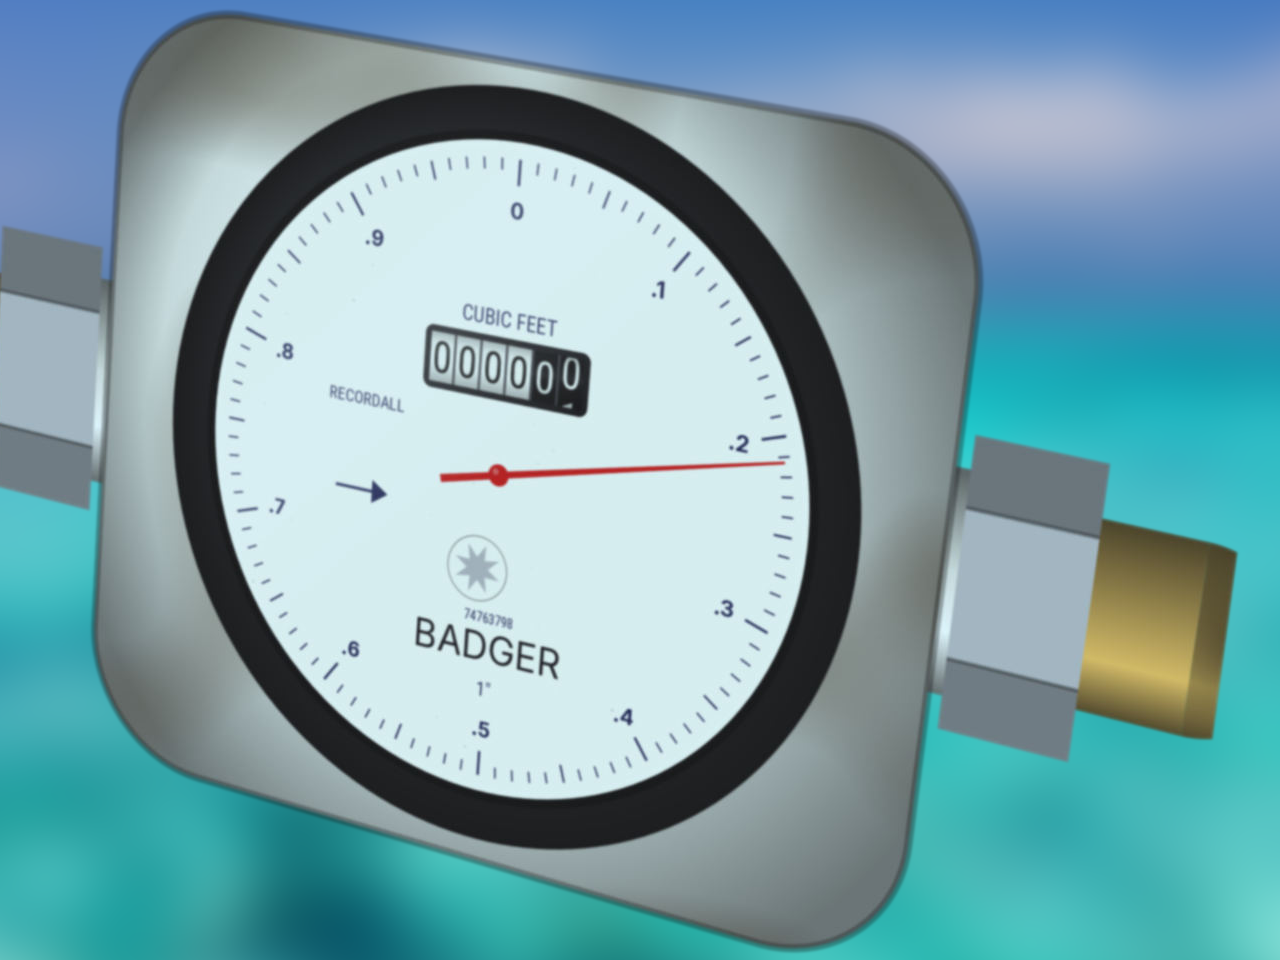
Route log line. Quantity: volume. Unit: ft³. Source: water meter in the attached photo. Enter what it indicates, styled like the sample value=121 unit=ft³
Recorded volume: value=0.21 unit=ft³
